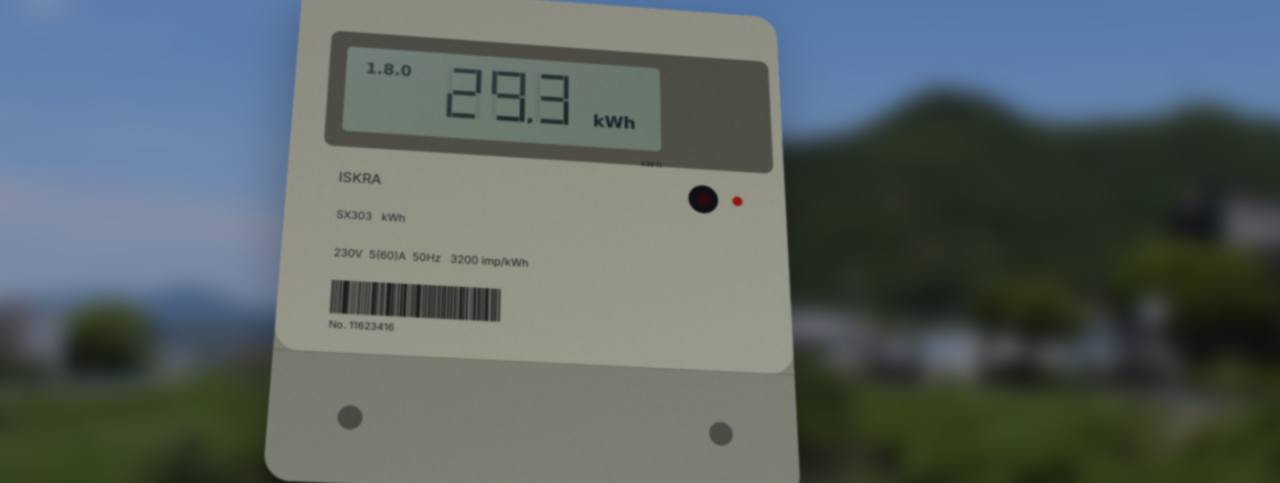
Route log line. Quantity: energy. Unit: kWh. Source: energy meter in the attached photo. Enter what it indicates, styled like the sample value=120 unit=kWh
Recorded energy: value=29.3 unit=kWh
